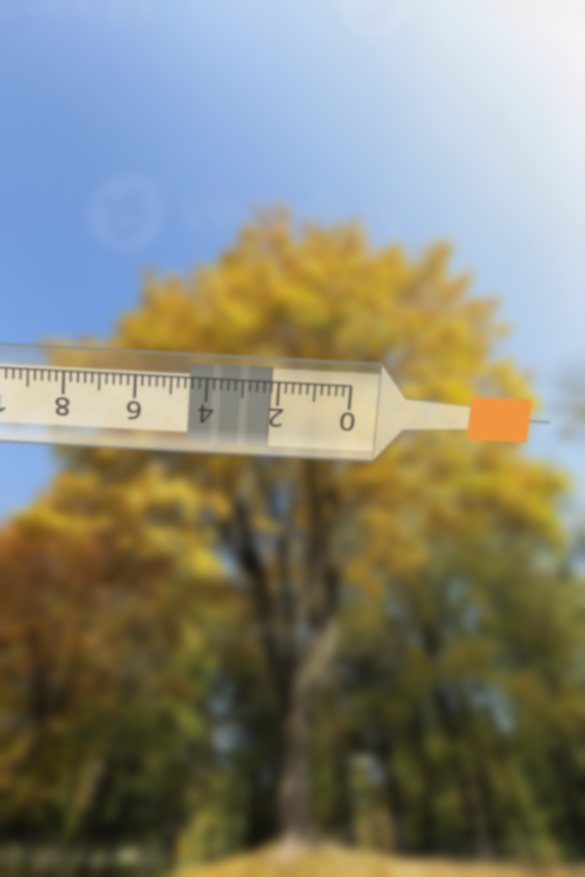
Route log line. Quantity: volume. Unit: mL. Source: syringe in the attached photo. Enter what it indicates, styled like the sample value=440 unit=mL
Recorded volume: value=2.2 unit=mL
